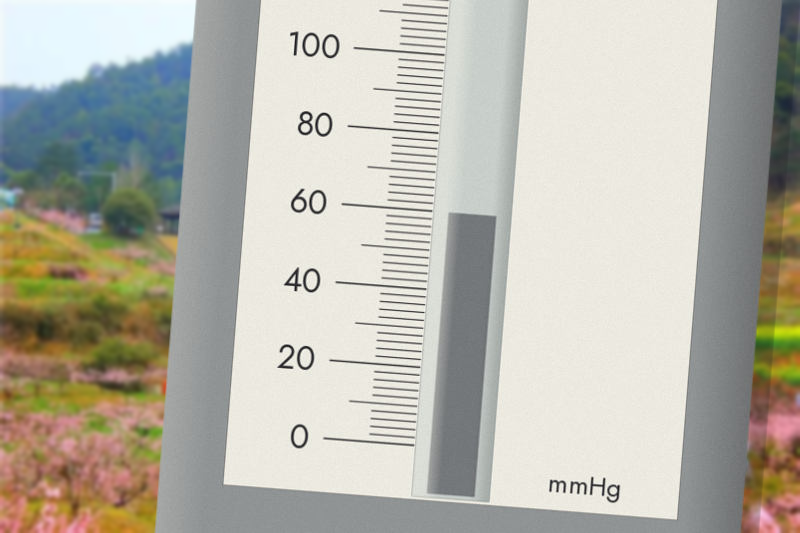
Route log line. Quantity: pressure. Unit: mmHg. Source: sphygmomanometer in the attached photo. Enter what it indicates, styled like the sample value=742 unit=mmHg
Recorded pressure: value=60 unit=mmHg
